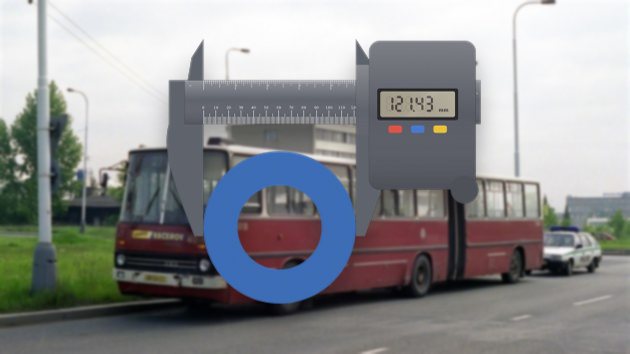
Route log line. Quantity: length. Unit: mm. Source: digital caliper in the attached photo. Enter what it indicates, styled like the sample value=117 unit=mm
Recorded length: value=121.43 unit=mm
